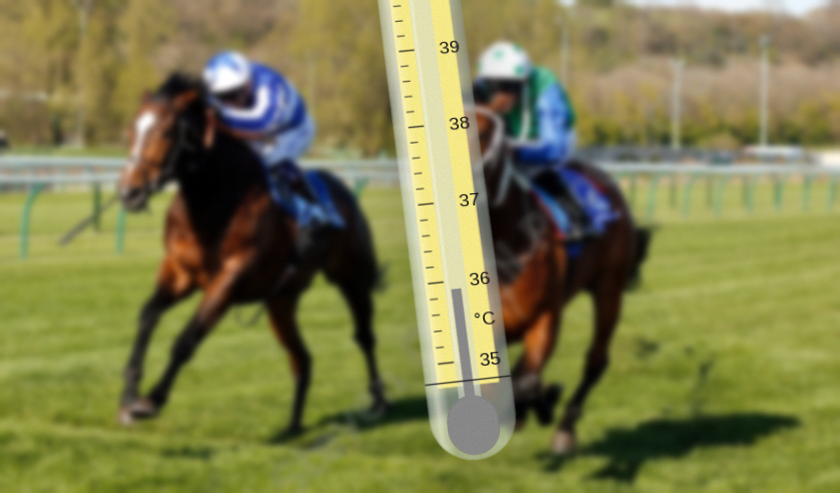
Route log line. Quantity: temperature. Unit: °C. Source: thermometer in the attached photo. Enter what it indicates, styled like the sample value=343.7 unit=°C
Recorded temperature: value=35.9 unit=°C
